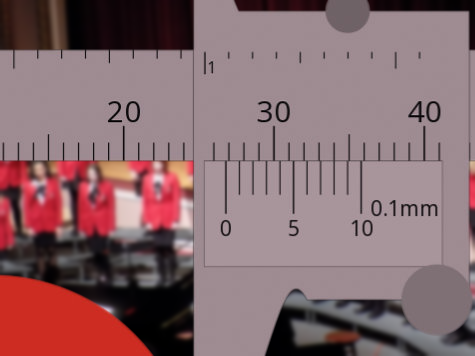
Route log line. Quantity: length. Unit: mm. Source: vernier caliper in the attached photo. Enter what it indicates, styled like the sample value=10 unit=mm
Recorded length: value=26.8 unit=mm
